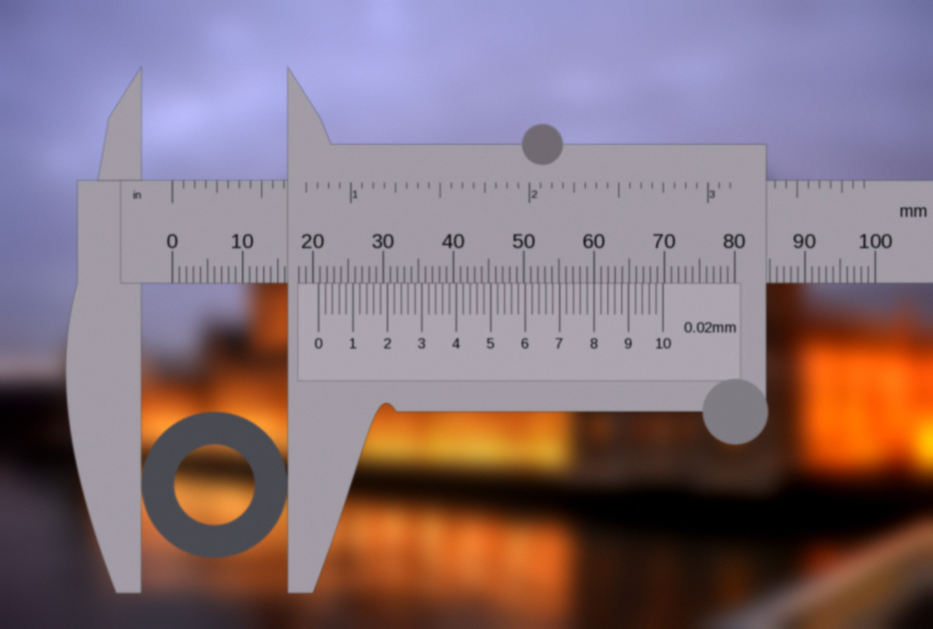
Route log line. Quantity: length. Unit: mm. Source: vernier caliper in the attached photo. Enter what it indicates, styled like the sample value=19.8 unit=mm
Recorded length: value=20.8 unit=mm
